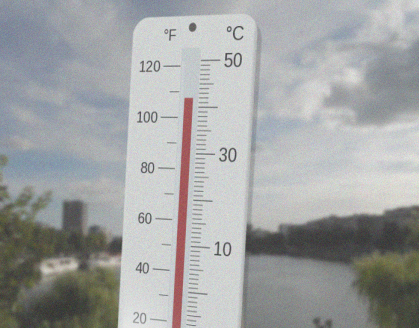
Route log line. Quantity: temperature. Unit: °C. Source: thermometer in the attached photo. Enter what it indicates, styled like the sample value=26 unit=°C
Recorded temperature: value=42 unit=°C
